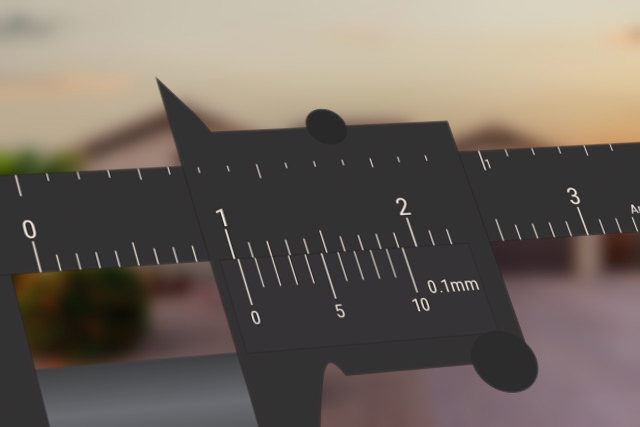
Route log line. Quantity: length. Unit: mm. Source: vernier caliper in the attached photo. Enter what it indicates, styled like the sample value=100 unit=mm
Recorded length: value=10.2 unit=mm
